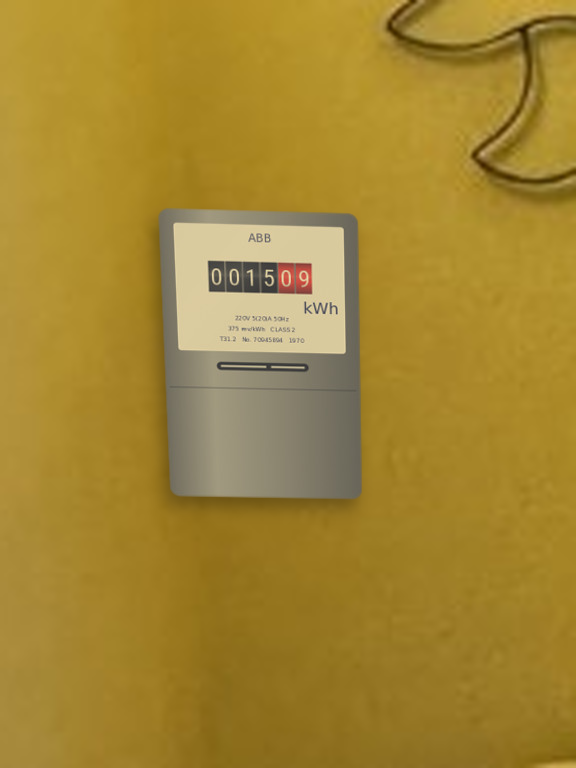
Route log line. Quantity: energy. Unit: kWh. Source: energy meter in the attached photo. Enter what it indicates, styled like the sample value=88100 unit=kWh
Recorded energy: value=15.09 unit=kWh
